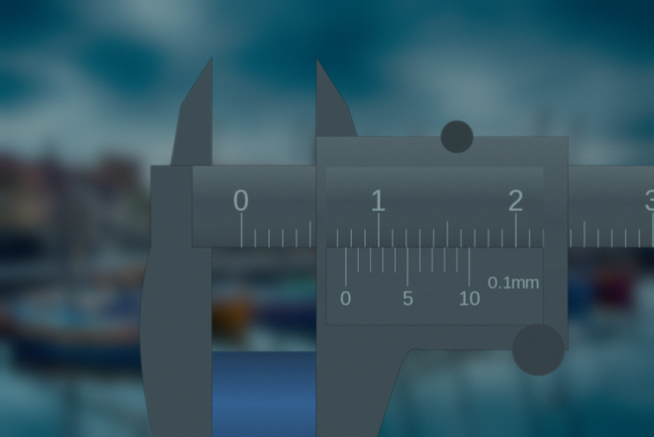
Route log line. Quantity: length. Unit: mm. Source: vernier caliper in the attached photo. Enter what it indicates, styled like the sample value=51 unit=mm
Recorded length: value=7.6 unit=mm
